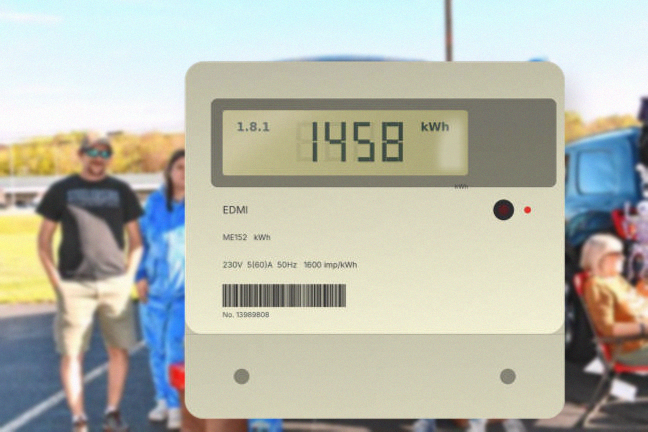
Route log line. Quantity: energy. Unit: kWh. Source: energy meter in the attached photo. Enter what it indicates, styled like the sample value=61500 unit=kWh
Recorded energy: value=1458 unit=kWh
